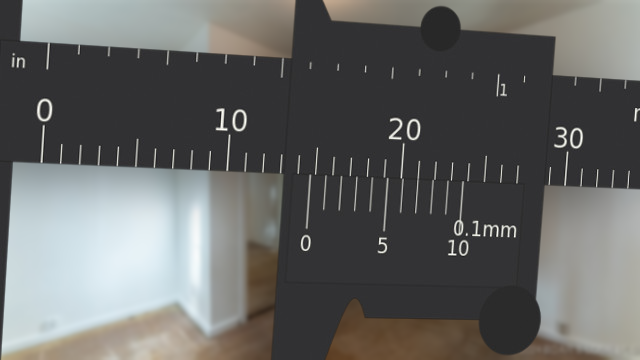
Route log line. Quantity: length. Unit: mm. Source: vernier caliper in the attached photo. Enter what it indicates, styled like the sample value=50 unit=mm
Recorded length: value=14.7 unit=mm
